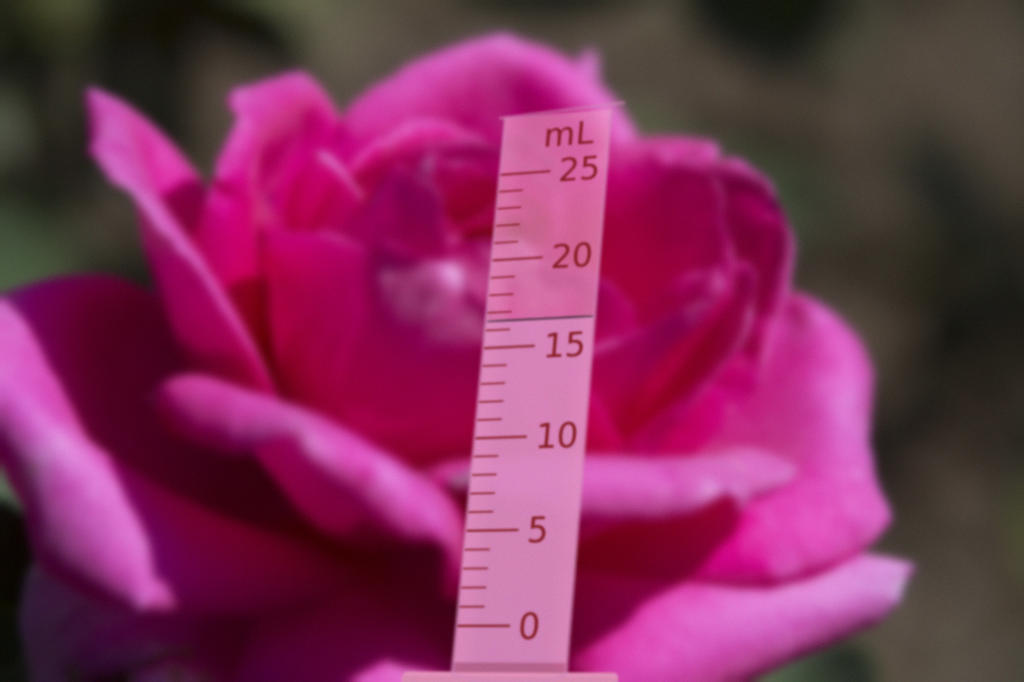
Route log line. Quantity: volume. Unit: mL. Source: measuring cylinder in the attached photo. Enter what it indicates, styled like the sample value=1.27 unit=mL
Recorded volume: value=16.5 unit=mL
